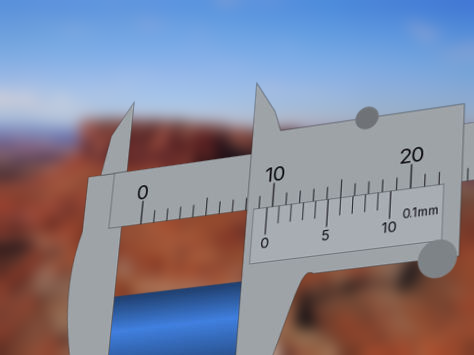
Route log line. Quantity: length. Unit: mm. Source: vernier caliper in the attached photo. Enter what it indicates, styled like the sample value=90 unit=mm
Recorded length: value=9.6 unit=mm
